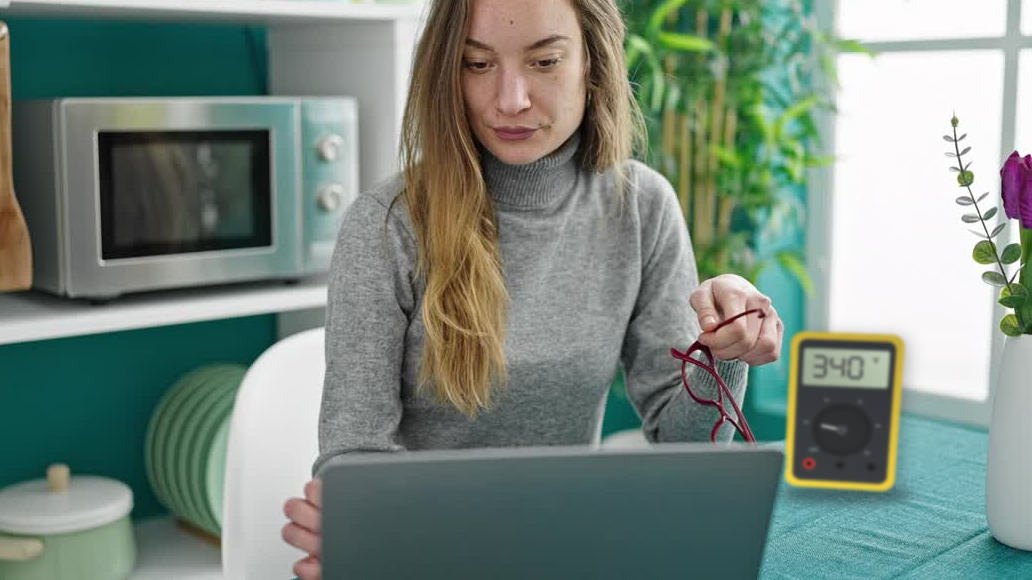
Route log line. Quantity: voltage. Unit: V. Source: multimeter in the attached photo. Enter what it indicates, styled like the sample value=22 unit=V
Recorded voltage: value=340 unit=V
